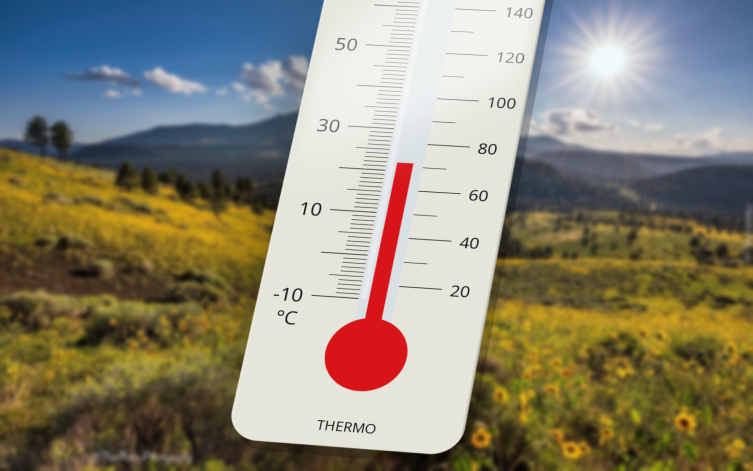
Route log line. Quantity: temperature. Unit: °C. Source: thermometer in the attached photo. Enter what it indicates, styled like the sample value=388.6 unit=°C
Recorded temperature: value=22 unit=°C
